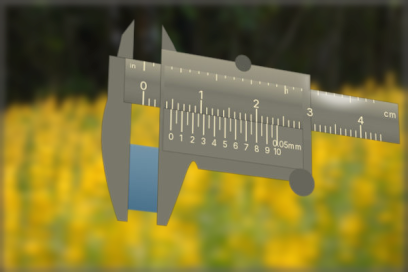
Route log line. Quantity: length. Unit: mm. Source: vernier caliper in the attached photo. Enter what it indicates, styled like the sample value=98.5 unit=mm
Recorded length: value=4.8 unit=mm
